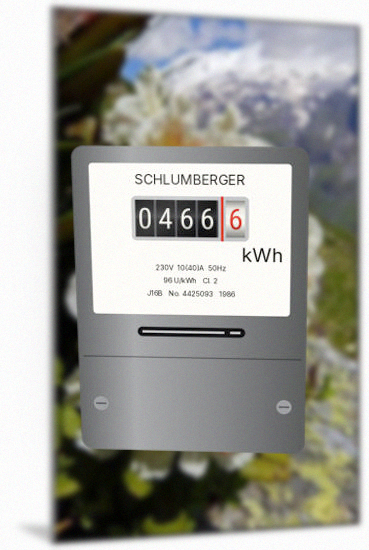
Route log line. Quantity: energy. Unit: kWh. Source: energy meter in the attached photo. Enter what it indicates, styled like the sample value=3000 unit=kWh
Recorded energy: value=466.6 unit=kWh
